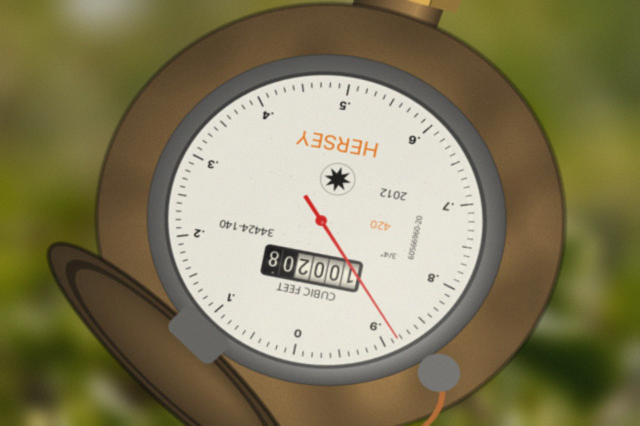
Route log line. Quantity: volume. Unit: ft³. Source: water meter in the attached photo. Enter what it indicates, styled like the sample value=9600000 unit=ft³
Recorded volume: value=100207.88 unit=ft³
